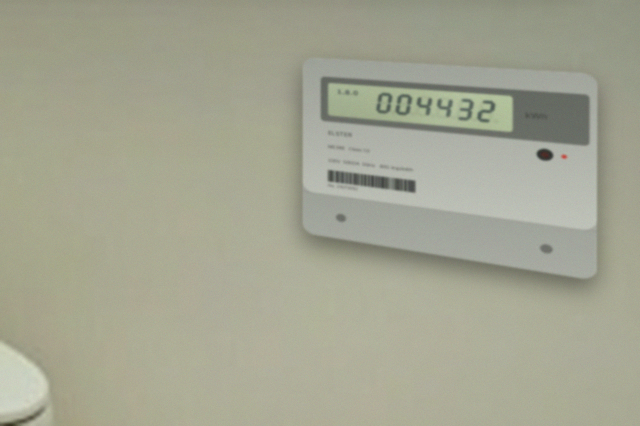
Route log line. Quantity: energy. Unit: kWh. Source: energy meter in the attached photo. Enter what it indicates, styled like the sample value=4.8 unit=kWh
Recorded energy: value=4432 unit=kWh
